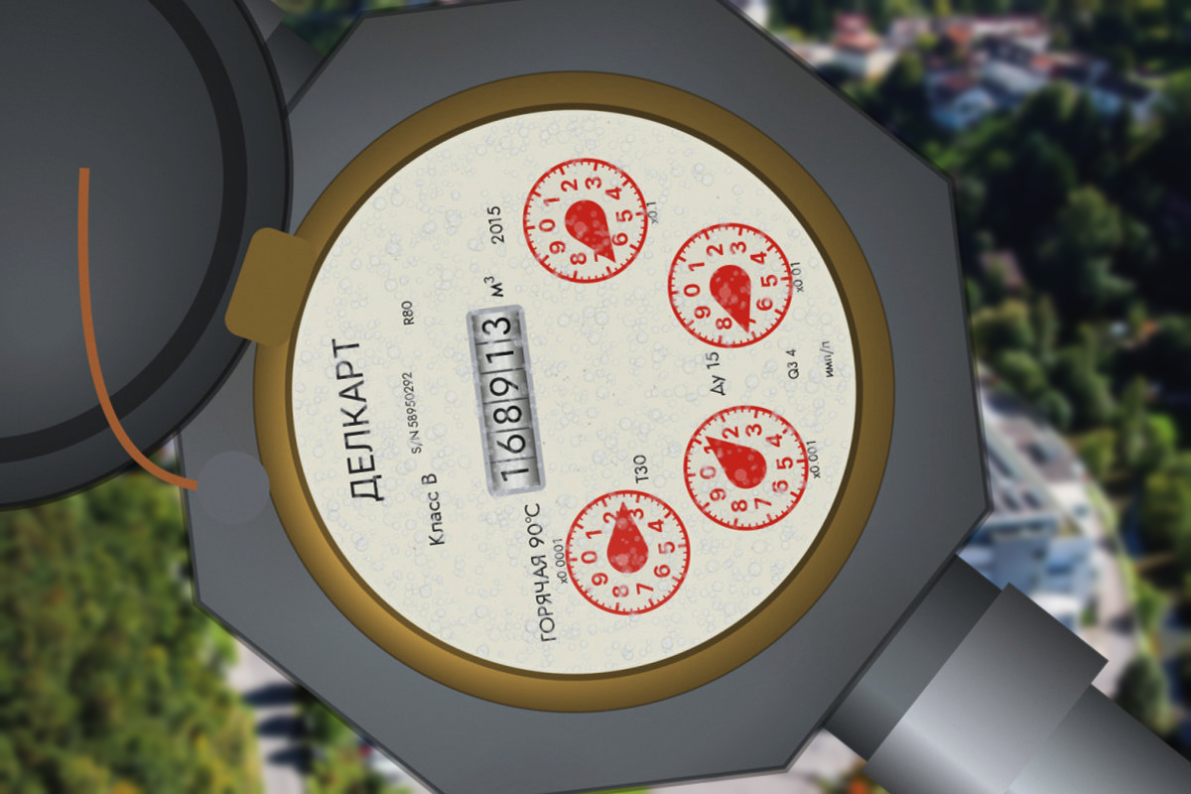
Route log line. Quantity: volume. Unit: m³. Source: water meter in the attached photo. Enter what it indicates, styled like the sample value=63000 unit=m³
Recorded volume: value=168913.6712 unit=m³
